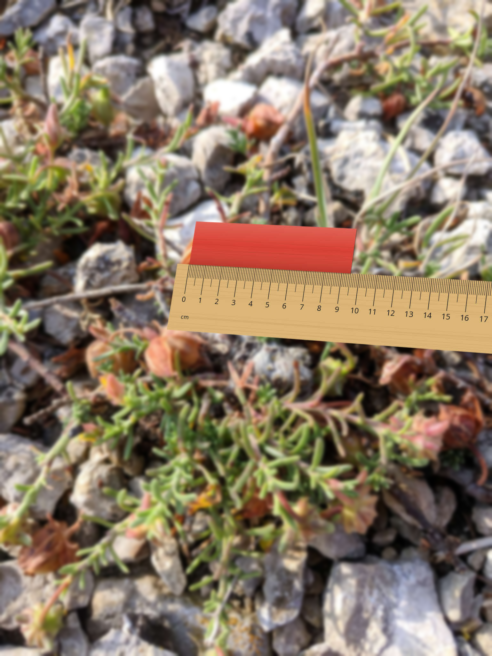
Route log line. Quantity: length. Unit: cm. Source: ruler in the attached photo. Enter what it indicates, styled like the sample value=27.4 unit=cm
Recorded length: value=9.5 unit=cm
